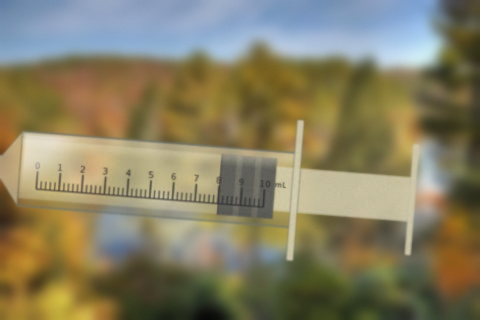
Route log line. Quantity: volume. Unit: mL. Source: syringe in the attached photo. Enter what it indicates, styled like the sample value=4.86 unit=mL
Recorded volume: value=8 unit=mL
